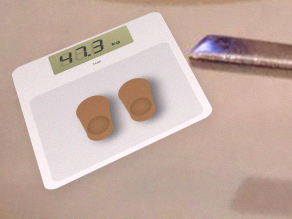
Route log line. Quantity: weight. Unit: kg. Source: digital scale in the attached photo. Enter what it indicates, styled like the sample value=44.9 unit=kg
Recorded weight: value=47.3 unit=kg
